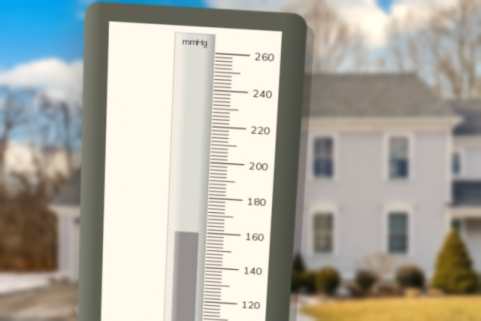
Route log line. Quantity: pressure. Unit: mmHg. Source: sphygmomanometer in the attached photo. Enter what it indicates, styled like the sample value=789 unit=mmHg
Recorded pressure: value=160 unit=mmHg
